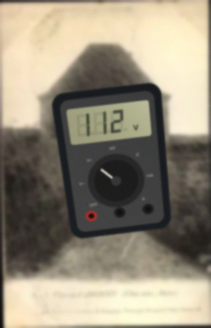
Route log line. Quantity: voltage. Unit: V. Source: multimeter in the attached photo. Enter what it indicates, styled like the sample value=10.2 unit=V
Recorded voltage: value=112 unit=V
